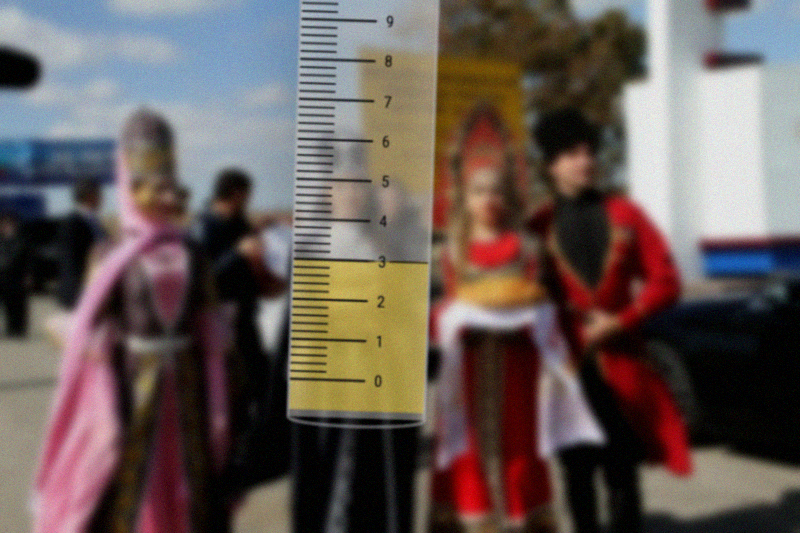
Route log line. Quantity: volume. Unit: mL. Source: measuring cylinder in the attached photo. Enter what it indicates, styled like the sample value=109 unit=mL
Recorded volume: value=3 unit=mL
